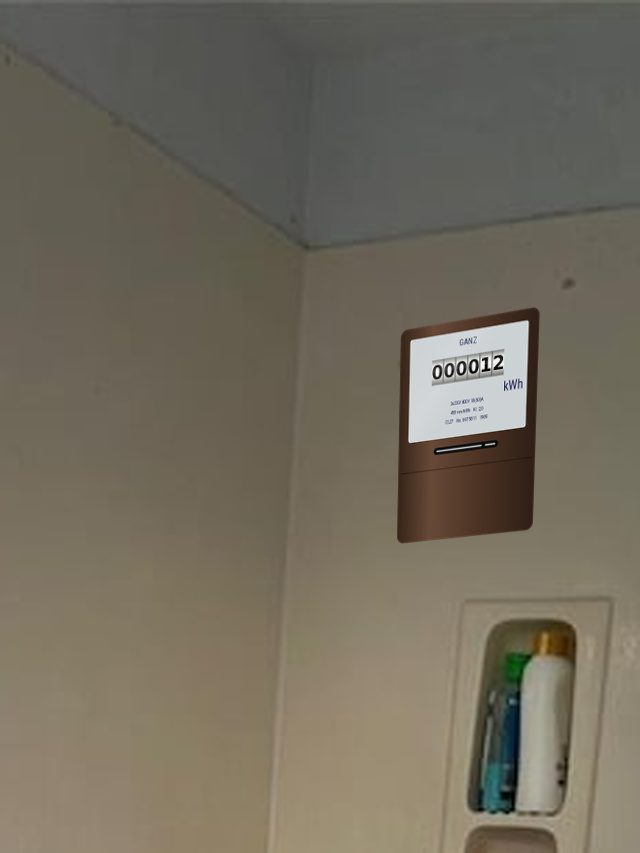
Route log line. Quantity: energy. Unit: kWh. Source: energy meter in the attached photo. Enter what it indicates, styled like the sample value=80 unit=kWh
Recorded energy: value=12 unit=kWh
